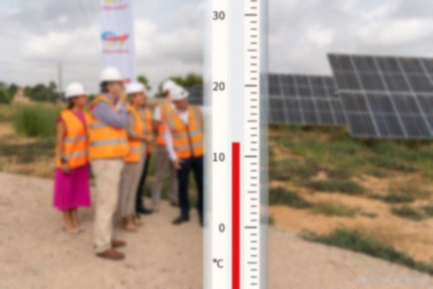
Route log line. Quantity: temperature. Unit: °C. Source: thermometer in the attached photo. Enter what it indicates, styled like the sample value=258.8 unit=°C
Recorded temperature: value=12 unit=°C
